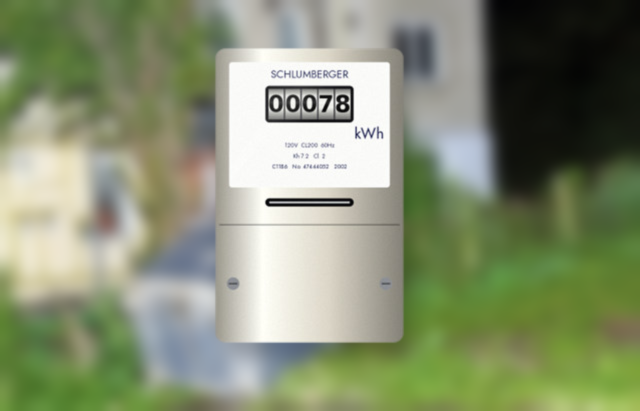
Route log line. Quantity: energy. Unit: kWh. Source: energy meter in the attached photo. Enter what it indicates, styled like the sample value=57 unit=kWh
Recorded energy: value=78 unit=kWh
